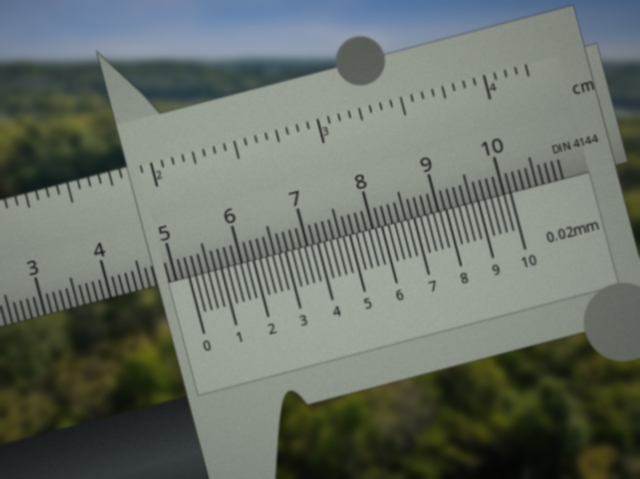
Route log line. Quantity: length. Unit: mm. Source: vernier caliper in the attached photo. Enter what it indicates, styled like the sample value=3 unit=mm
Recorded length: value=52.0 unit=mm
